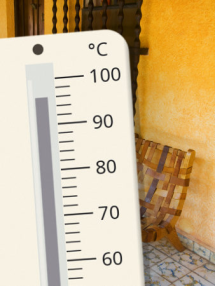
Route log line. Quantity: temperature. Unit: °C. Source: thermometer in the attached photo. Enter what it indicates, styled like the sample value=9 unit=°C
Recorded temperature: value=96 unit=°C
